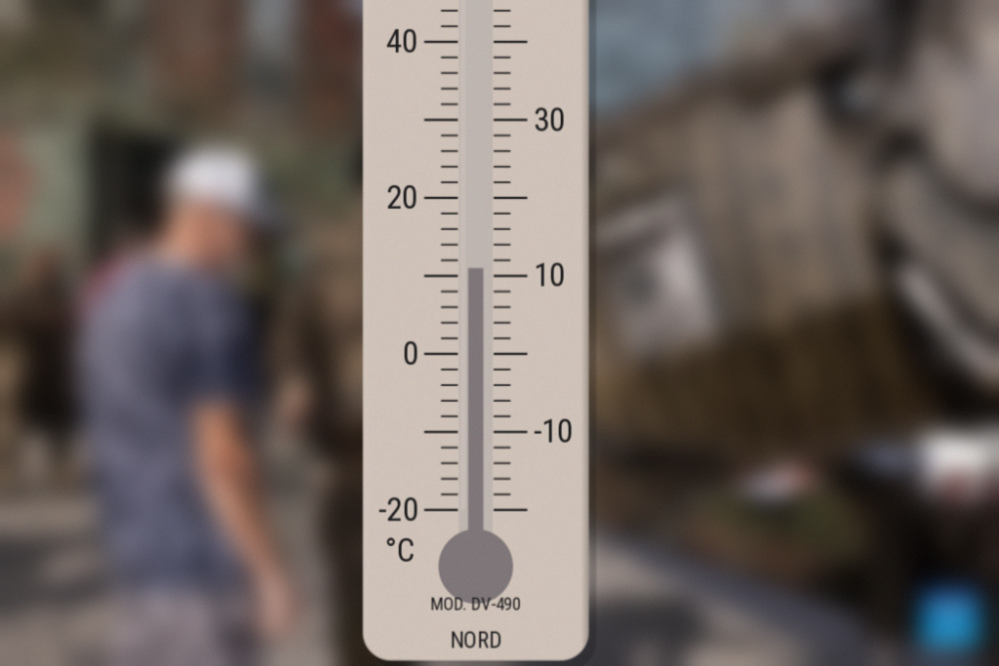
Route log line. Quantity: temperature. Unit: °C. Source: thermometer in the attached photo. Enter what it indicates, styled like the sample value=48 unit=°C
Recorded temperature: value=11 unit=°C
